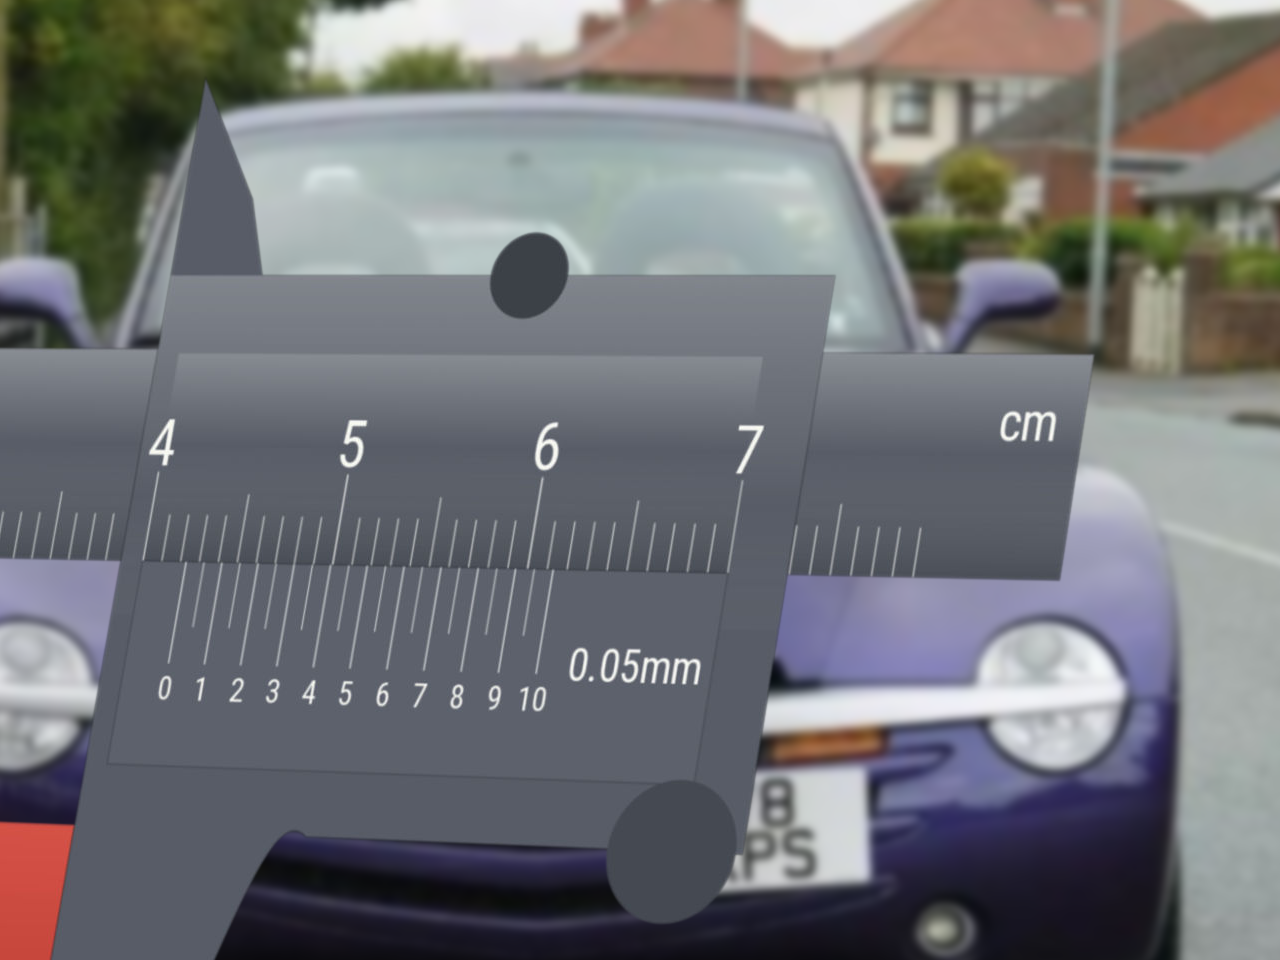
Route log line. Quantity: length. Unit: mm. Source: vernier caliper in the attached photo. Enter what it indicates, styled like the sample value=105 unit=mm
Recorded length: value=42.3 unit=mm
